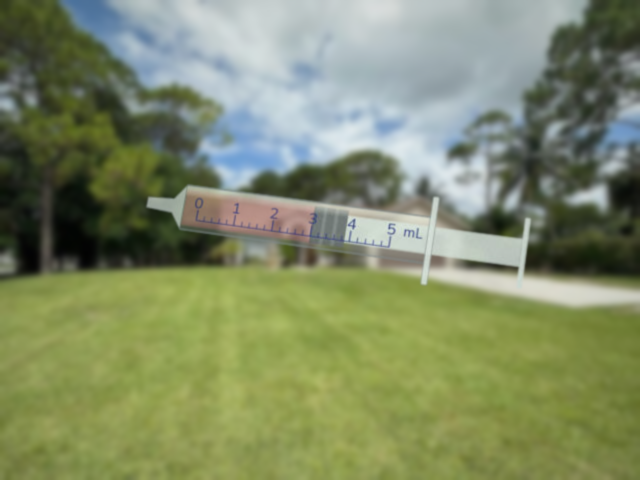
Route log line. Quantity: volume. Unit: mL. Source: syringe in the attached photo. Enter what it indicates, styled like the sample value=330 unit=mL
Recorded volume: value=3 unit=mL
